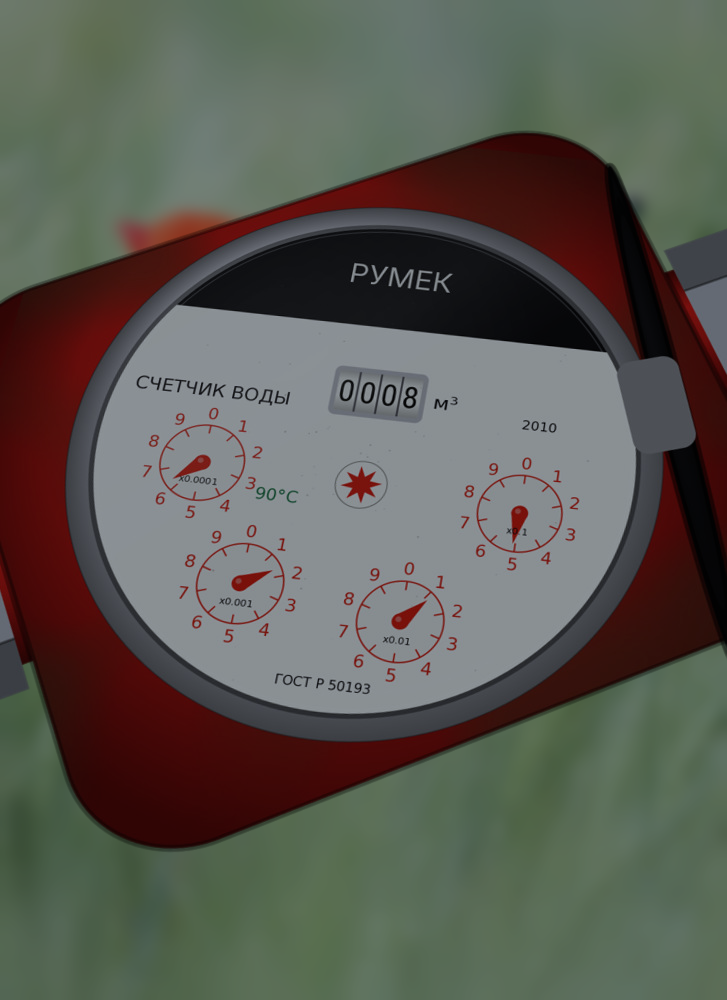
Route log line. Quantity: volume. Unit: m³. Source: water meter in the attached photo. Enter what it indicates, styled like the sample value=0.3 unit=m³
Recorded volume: value=8.5116 unit=m³
